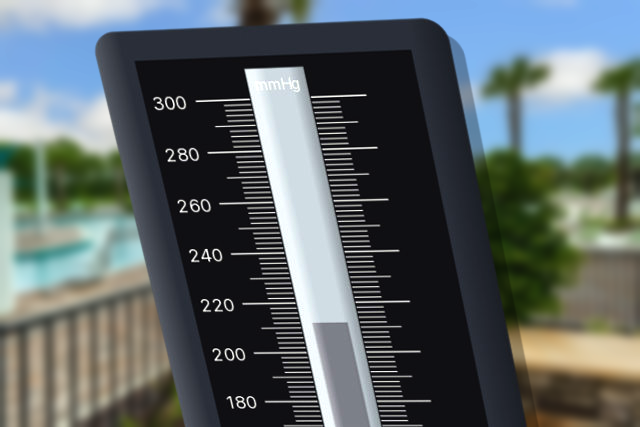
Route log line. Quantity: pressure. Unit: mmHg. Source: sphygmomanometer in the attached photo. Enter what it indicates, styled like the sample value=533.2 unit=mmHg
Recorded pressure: value=212 unit=mmHg
